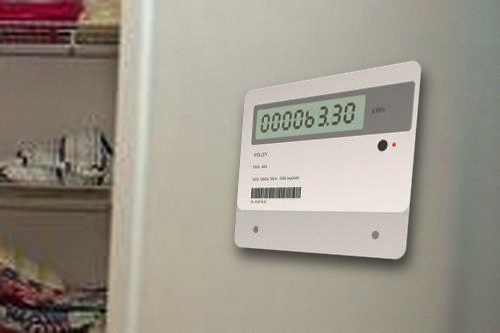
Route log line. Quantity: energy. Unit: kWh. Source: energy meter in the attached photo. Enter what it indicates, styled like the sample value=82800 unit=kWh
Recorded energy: value=63.30 unit=kWh
